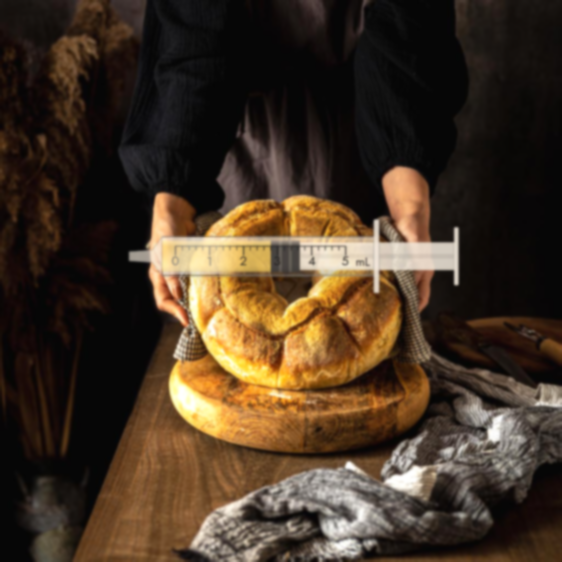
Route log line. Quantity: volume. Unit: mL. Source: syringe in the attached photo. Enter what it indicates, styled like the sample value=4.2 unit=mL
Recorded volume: value=2.8 unit=mL
